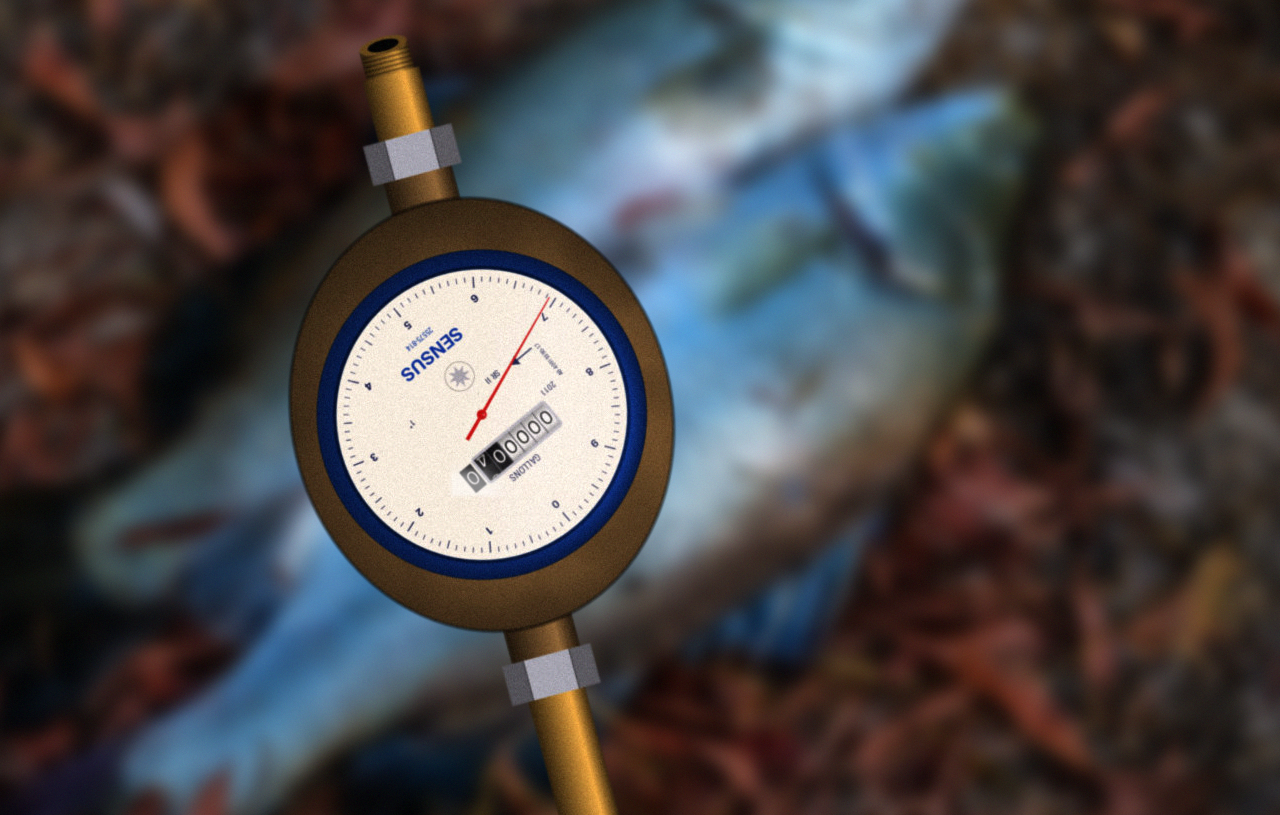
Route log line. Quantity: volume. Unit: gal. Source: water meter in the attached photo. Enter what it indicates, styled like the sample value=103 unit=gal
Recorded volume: value=36.9 unit=gal
